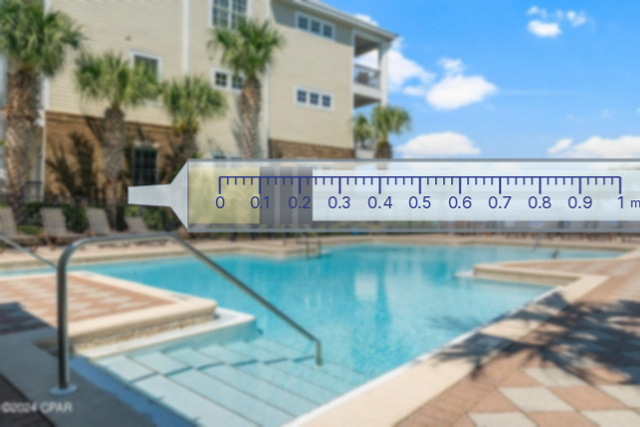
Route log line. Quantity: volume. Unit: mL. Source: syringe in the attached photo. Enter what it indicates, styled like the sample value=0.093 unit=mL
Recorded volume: value=0.1 unit=mL
